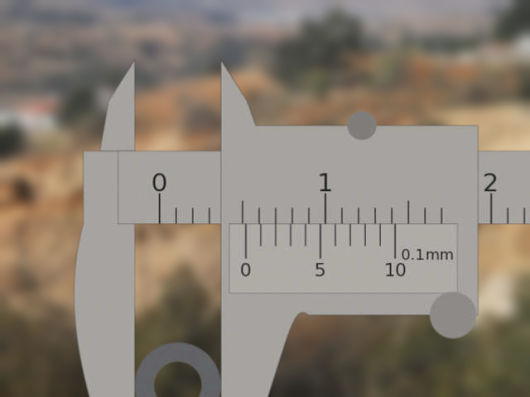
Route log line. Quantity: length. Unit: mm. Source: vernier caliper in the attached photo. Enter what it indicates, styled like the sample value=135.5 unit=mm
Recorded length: value=5.2 unit=mm
